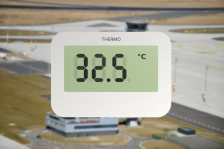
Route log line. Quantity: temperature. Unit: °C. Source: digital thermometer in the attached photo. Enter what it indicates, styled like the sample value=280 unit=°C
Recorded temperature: value=32.5 unit=°C
